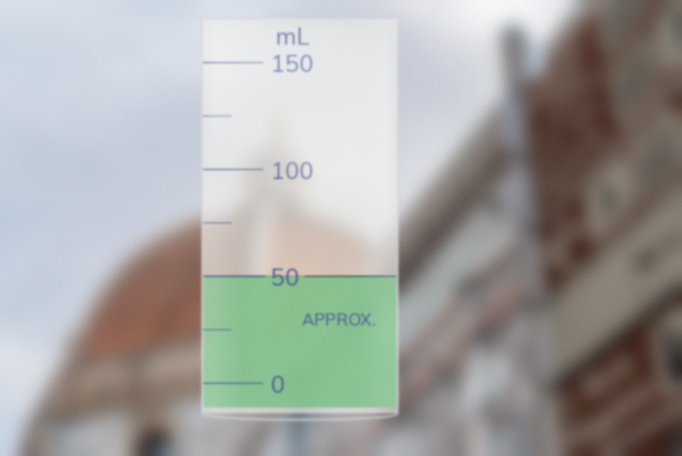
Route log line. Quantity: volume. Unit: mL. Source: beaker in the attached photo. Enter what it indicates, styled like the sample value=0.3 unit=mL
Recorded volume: value=50 unit=mL
